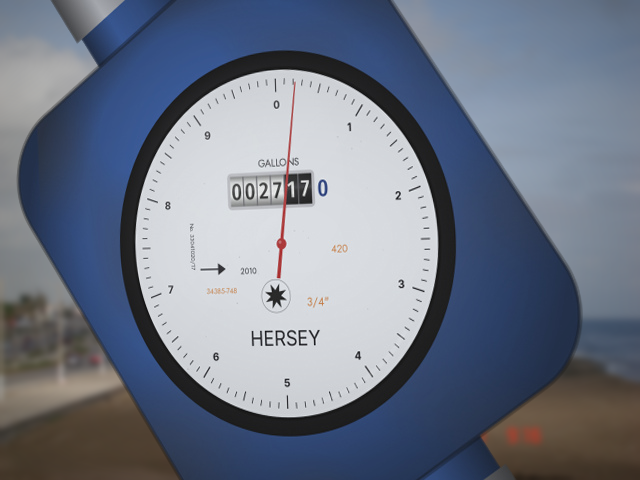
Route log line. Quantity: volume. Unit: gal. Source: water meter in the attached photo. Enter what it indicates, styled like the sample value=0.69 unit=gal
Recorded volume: value=27170.2 unit=gal
